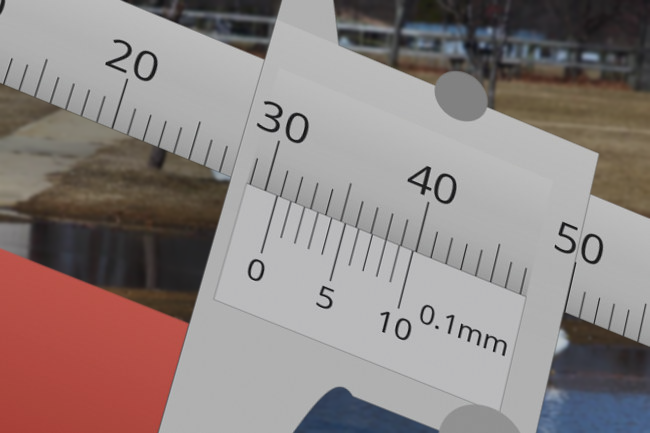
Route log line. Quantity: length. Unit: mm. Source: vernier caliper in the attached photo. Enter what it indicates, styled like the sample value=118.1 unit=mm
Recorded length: value=30.8 unit=mm
